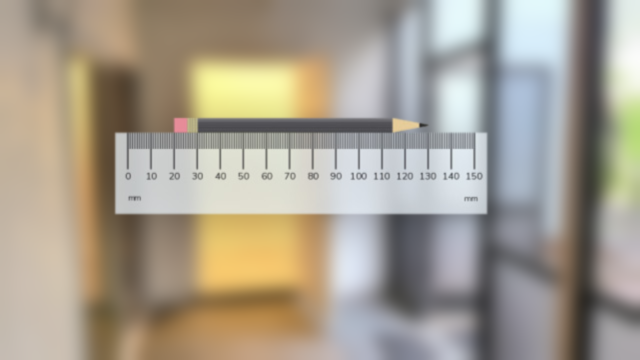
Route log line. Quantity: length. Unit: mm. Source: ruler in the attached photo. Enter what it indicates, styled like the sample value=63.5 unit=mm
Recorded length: value=110 unit=mm
